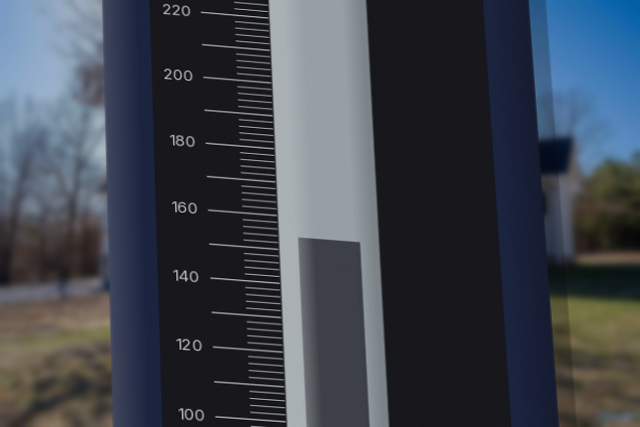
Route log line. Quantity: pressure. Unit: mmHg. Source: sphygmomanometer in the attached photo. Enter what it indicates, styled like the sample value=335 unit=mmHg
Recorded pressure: value=154 unit=mmHg
